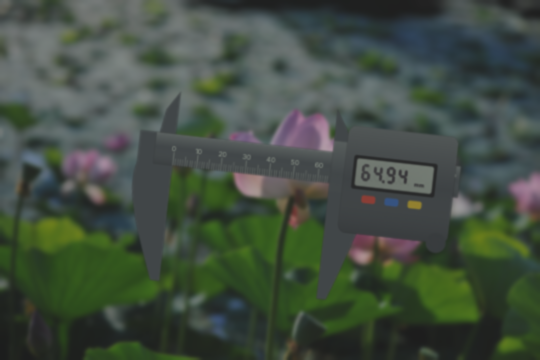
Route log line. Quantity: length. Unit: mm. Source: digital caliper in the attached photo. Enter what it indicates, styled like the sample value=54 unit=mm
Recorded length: value=64.94 unit=mm
